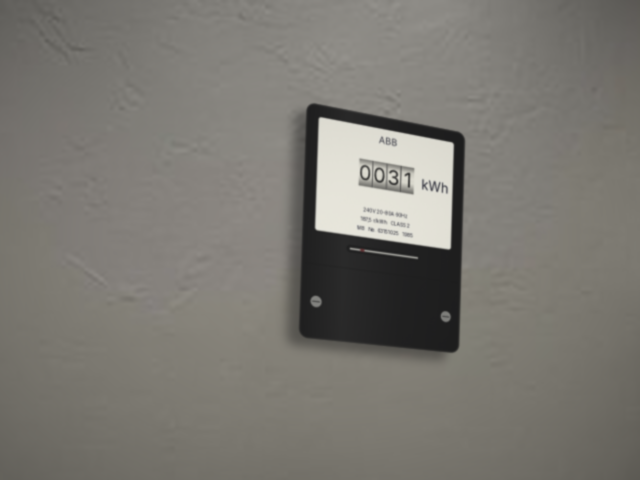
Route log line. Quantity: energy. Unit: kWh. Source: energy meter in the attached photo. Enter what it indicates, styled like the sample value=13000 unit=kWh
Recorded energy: value=31 unit=kWh
